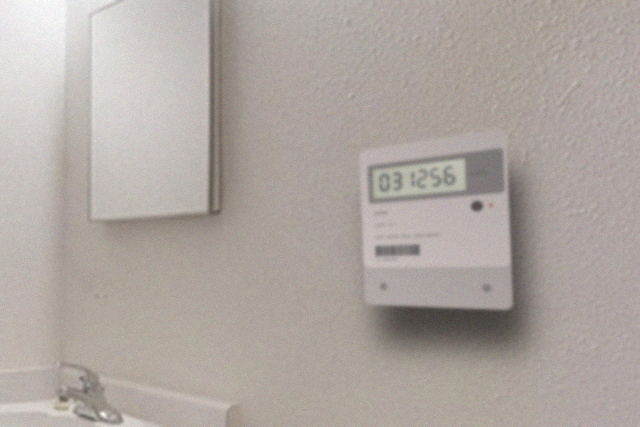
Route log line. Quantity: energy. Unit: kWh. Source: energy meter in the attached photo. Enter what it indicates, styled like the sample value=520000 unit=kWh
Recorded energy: value=31256 unit=kWh
